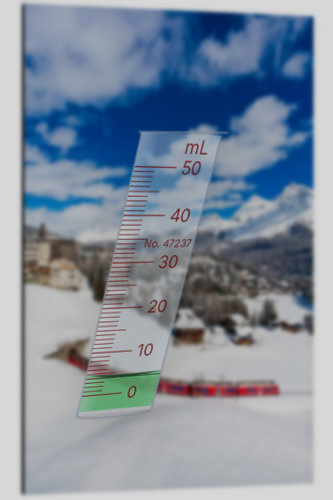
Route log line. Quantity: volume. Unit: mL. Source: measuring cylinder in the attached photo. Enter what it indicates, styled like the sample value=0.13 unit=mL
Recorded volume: value=4 unit=mL
